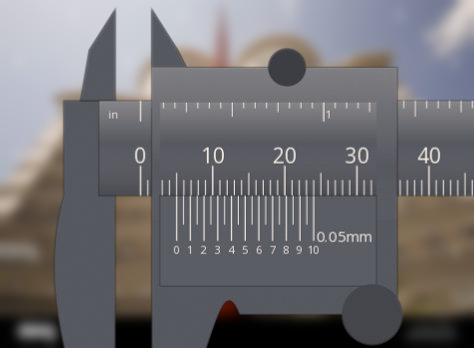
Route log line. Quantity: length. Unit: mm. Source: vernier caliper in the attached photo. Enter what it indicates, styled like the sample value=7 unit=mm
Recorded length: value=5.0 unit=mm
